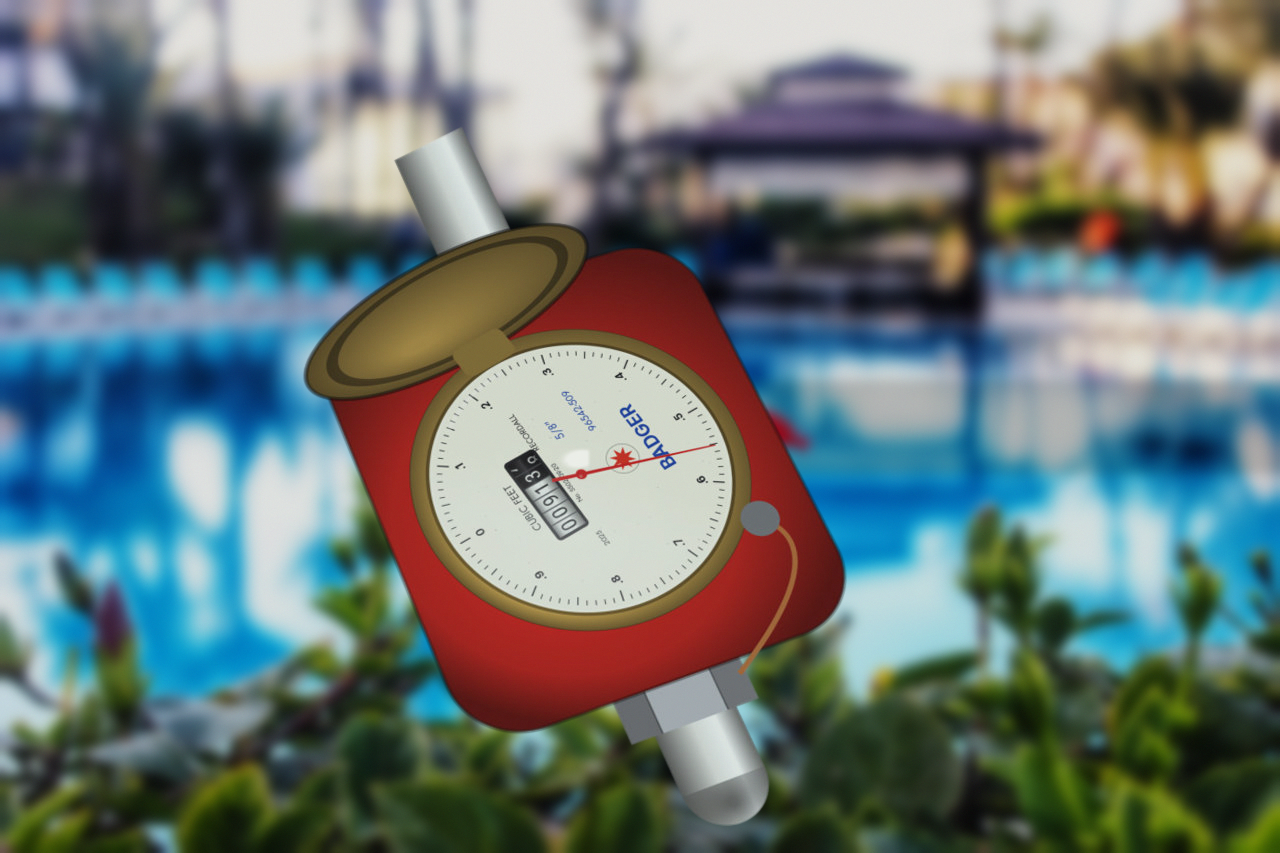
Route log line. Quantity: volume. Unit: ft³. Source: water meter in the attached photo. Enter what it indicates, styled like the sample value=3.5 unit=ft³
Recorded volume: value=9137.55 unit=ft³
